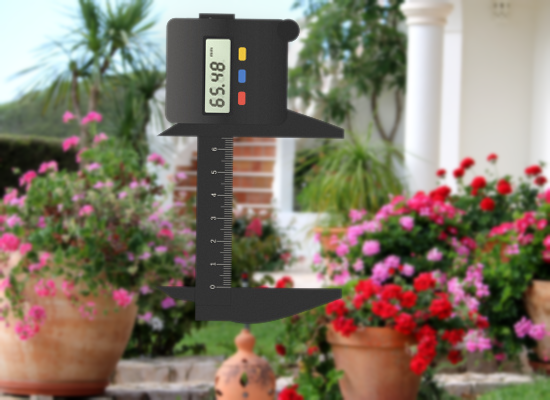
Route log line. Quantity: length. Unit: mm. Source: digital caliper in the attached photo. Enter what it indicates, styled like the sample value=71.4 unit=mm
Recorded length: value=65.48 unit=mm
